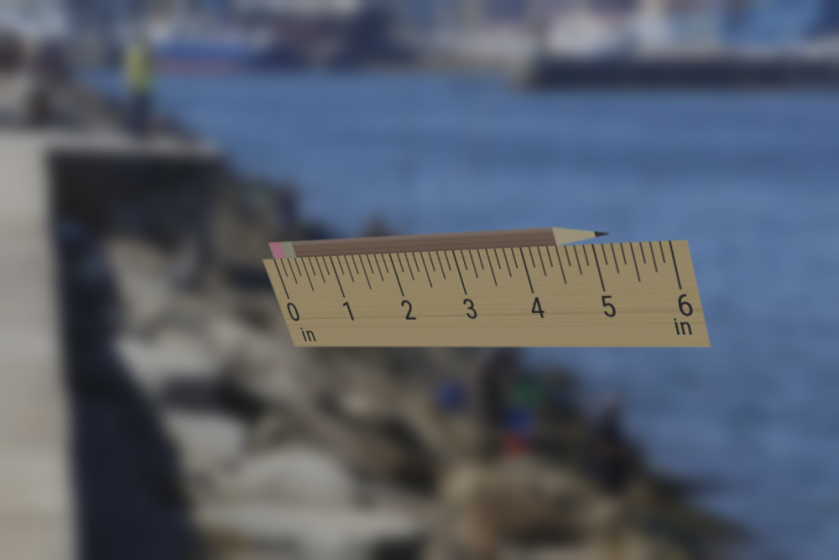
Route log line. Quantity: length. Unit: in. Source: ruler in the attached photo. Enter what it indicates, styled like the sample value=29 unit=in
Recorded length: value=5.25 unit=in
